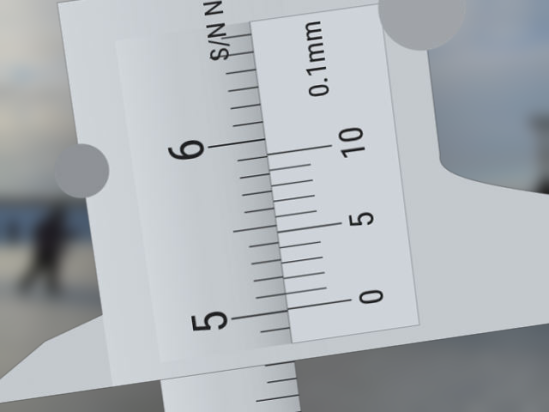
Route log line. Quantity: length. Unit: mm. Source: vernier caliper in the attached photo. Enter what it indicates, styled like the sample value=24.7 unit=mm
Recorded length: value=50.1 unit=mm
